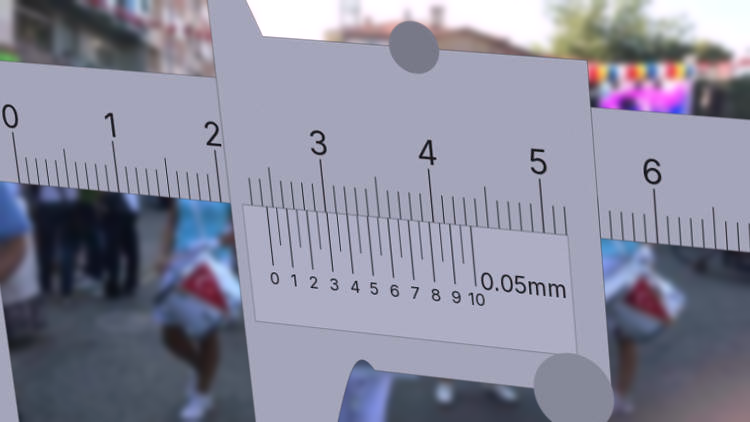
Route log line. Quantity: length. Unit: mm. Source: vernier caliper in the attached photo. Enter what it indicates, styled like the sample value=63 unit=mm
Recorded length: value=24.4 unit=mm
